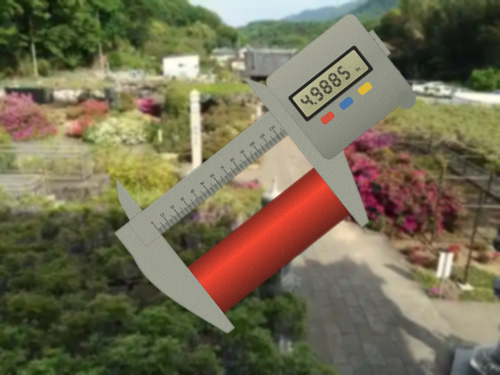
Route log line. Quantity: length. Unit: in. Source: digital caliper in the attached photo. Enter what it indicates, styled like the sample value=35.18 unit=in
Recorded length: value=4.9885 unit=in
